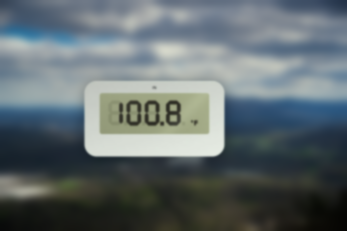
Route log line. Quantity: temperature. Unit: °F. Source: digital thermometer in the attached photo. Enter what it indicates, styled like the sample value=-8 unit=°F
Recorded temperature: value=100.8 unit=°F
